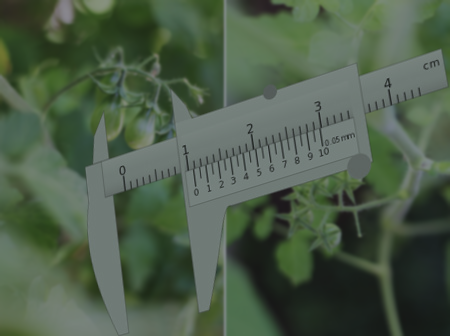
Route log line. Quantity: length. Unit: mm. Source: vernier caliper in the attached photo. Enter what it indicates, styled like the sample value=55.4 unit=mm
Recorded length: value=10.8 unit=mm
